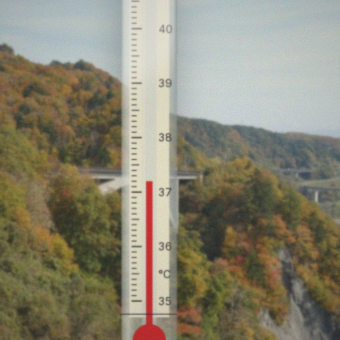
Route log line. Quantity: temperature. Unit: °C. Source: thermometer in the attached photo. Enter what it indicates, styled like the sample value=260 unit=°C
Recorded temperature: value=37.2 unit=°C
